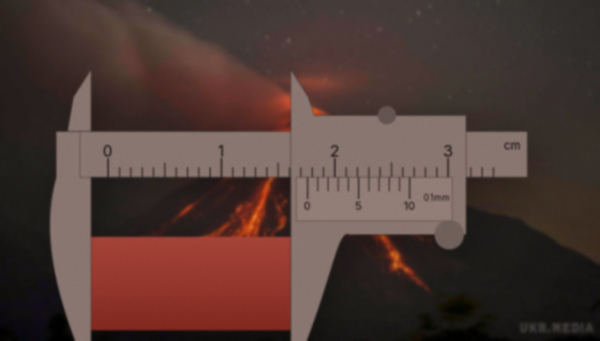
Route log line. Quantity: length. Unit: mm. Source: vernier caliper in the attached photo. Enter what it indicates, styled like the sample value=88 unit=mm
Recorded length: value=17.6 unit=mm
